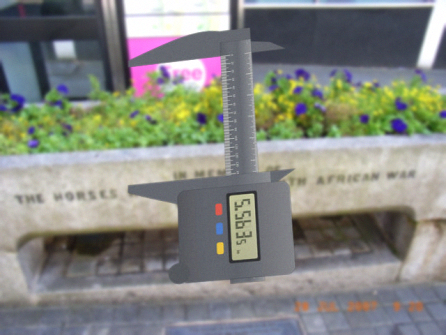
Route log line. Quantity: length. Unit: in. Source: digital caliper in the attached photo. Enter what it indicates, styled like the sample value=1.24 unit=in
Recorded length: value=5.5635 unit=in
